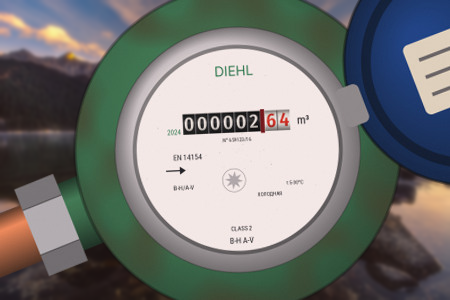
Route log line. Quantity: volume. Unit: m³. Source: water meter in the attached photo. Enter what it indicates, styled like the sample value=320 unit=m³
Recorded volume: value=2.64 unit=m³
